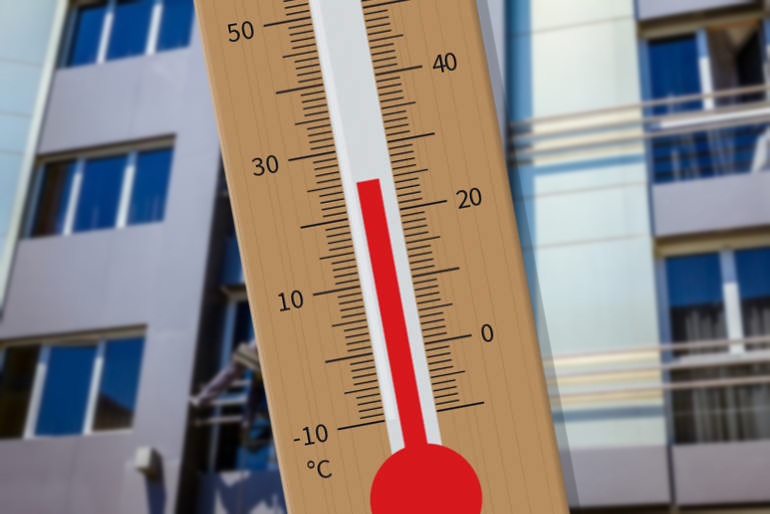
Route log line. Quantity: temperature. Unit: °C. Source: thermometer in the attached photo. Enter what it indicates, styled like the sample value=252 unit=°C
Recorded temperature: value=25 unit=°C
